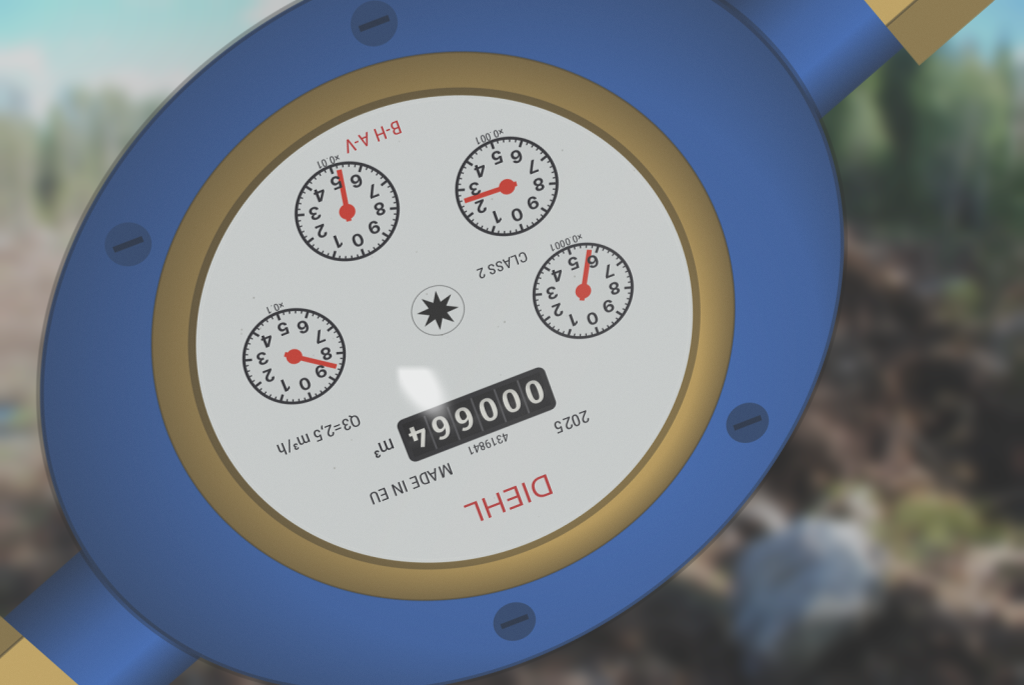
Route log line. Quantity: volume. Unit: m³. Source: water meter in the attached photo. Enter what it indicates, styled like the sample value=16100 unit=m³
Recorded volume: value=664.8525 unit=m³
